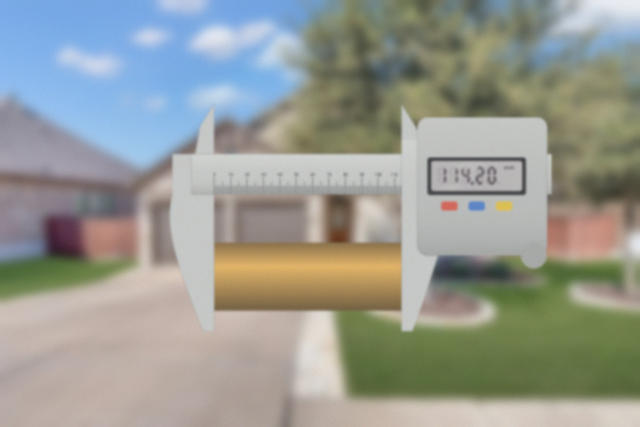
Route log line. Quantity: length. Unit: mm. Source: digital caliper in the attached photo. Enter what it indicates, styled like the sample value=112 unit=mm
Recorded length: value=114.20 unit=mm
